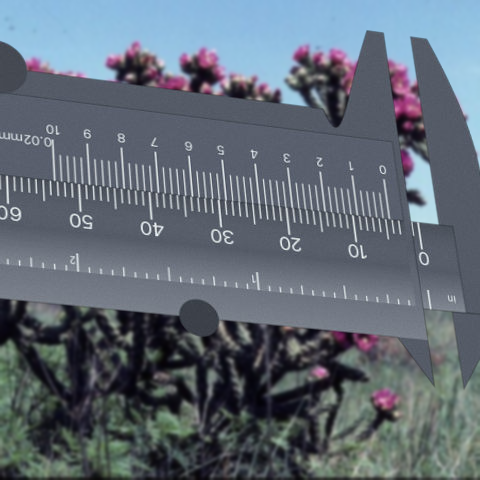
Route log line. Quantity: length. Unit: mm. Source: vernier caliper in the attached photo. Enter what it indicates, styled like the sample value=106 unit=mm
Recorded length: value=4.4 unit=mm
